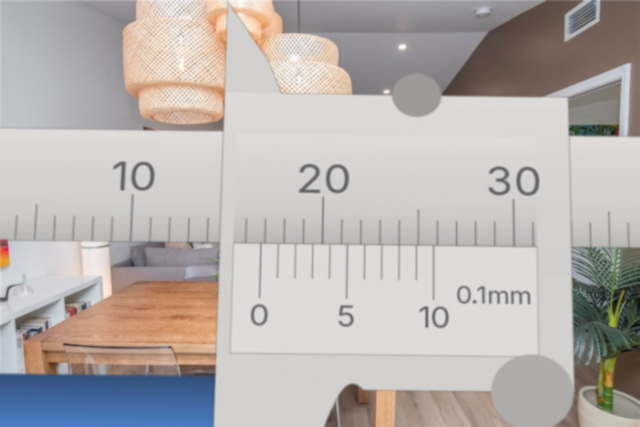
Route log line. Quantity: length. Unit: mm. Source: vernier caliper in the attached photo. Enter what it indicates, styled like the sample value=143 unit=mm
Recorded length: value=16.8 unit=mm
